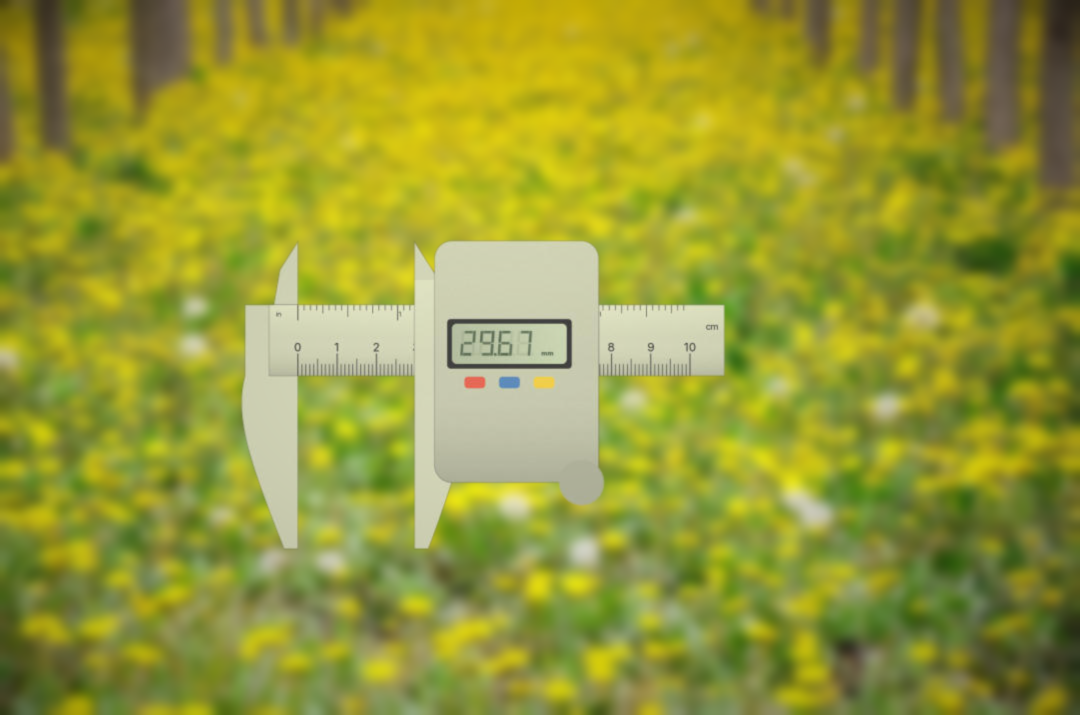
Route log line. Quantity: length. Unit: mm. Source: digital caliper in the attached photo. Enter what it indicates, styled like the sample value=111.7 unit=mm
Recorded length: value=29.67 unit=mm
